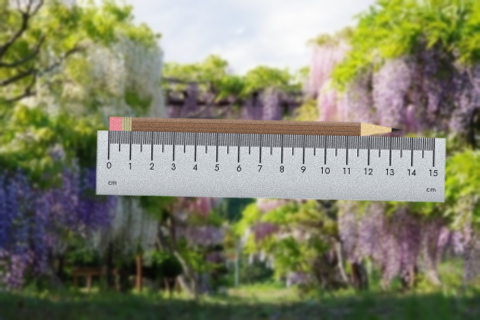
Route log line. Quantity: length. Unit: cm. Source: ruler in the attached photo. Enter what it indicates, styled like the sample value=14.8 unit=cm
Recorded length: value=13.5 unit=cm
